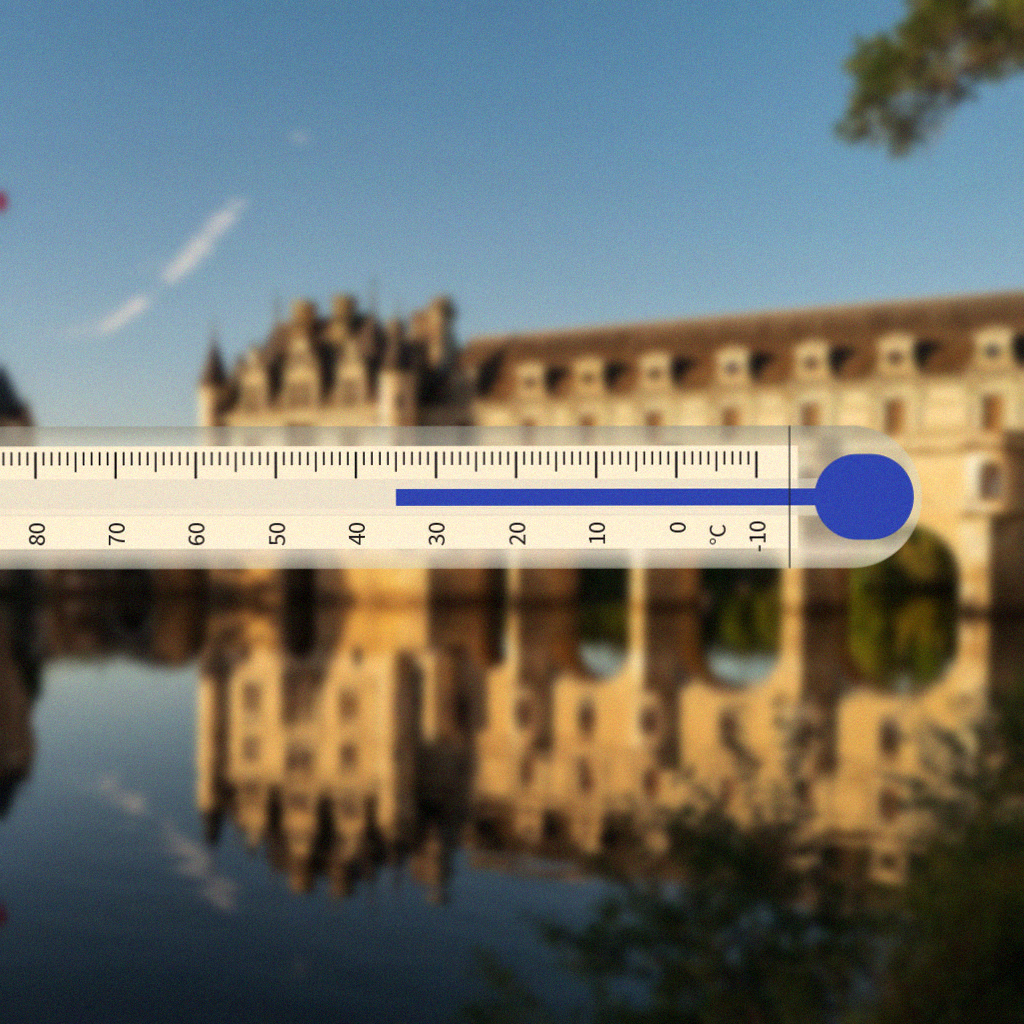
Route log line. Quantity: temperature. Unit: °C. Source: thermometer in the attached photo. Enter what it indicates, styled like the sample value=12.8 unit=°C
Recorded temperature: value=35 unit=°C
